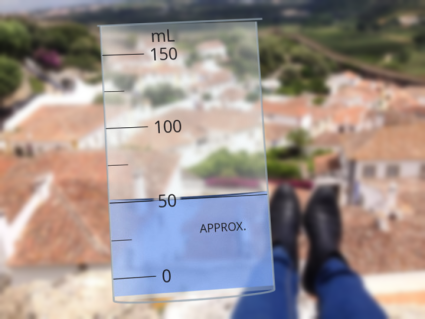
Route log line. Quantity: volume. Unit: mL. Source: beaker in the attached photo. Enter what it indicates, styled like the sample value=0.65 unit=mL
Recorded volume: value=50 unit=mL
